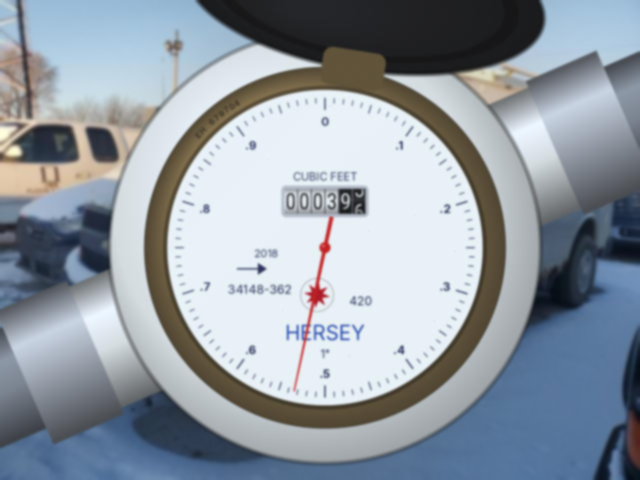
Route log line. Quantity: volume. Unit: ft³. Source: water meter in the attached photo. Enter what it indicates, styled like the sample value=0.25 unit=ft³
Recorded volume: value=395.53 unit=ft³
